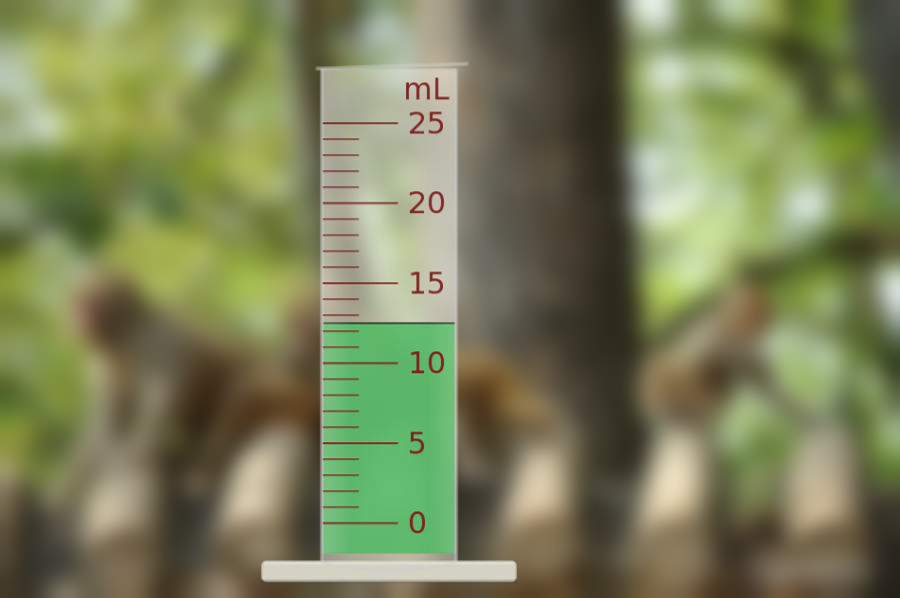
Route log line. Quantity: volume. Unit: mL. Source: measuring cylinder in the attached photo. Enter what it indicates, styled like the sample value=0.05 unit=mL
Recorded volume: value=12.5 unit=mL
